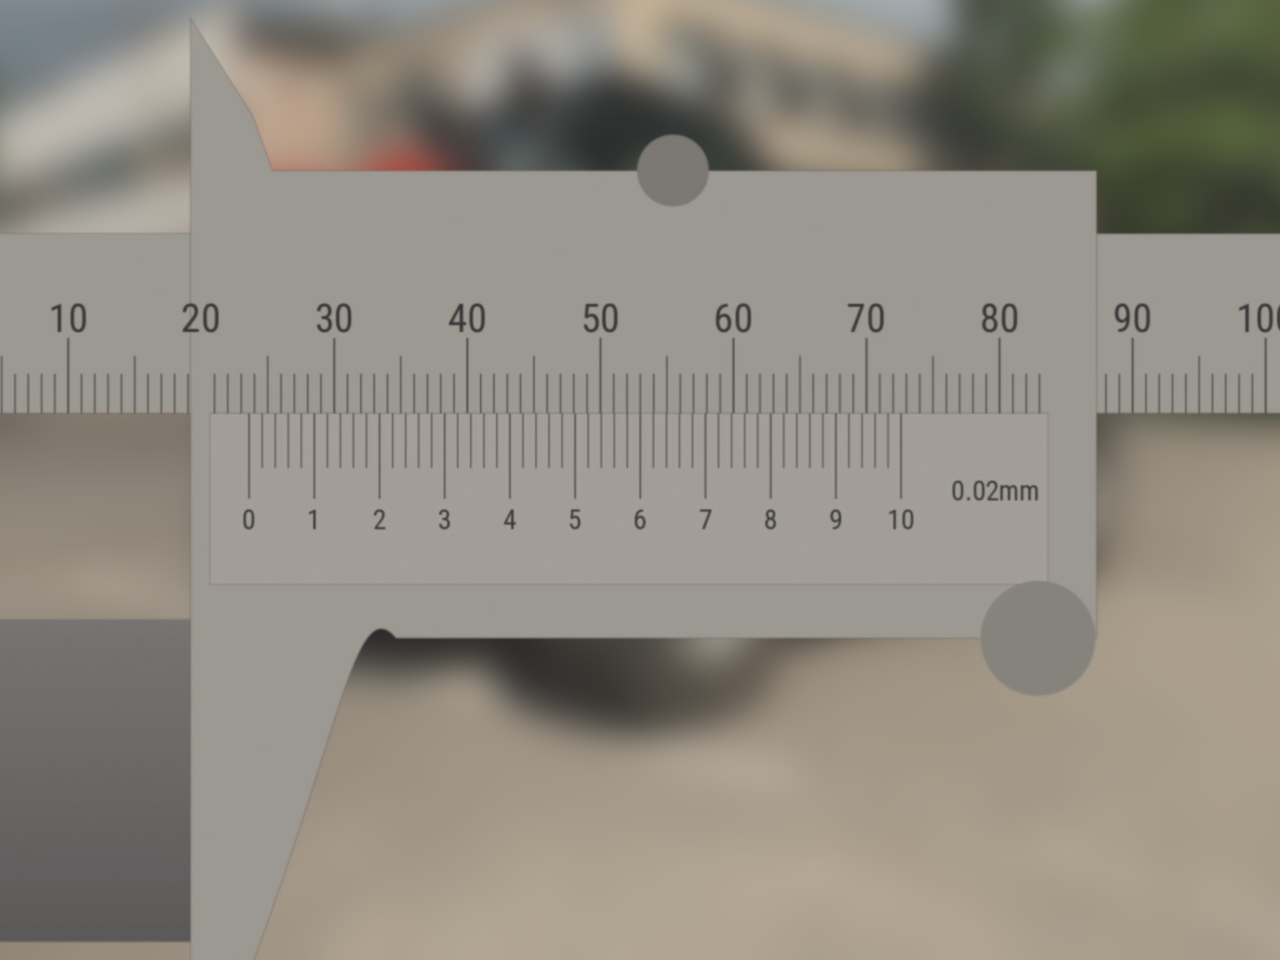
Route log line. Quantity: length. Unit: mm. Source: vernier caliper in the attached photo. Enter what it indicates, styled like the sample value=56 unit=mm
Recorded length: value=23.6 unit=mm
